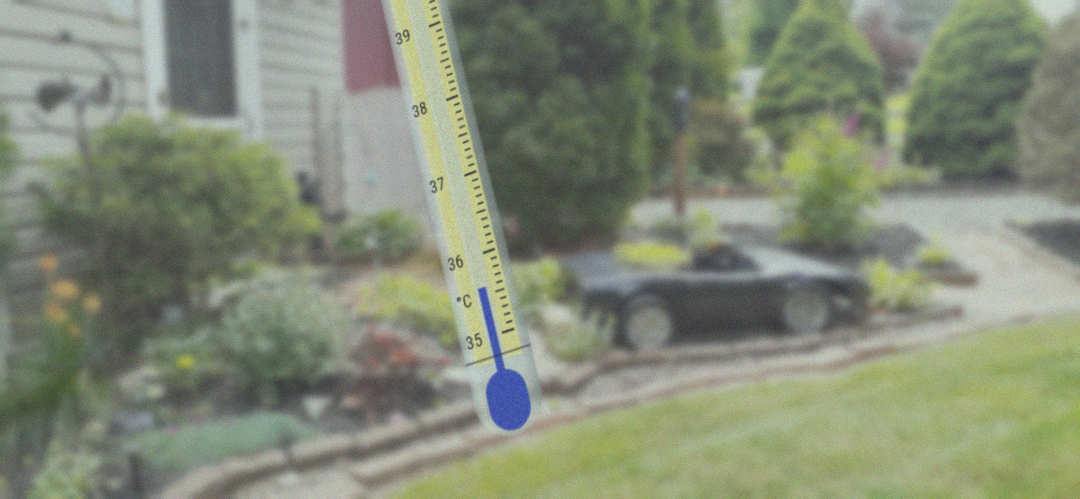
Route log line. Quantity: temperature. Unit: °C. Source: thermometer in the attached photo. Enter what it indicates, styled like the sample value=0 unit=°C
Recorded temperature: value=35.6 unit=°C
